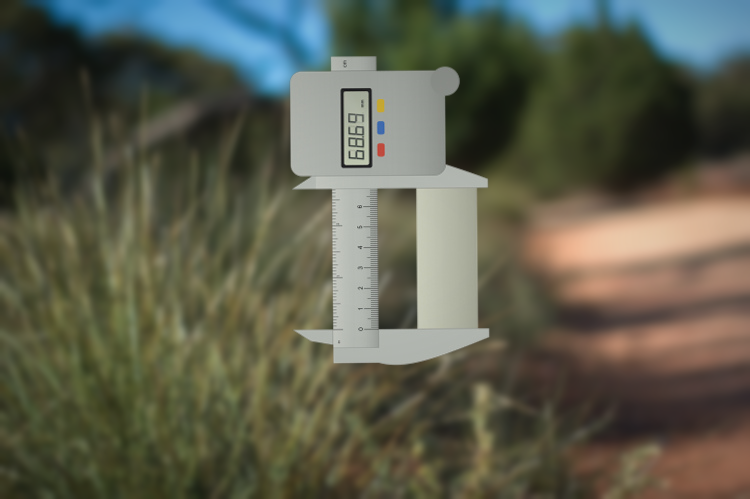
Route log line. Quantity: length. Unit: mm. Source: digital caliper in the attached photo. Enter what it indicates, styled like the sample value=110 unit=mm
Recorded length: value=68.69 unit=mm
